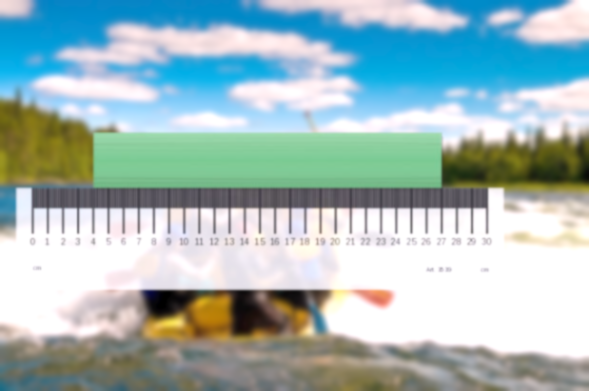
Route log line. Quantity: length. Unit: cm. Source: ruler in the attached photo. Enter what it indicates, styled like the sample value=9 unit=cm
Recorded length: value=23 unit=cm
